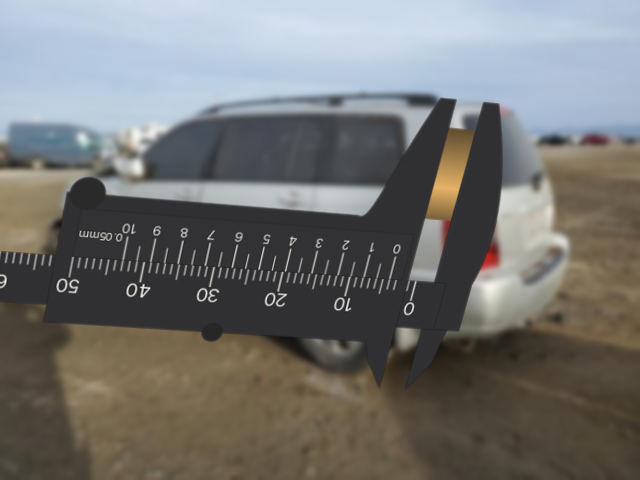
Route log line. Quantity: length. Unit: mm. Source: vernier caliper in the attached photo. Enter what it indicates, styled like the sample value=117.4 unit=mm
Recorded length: value=4.0 unit=mm
